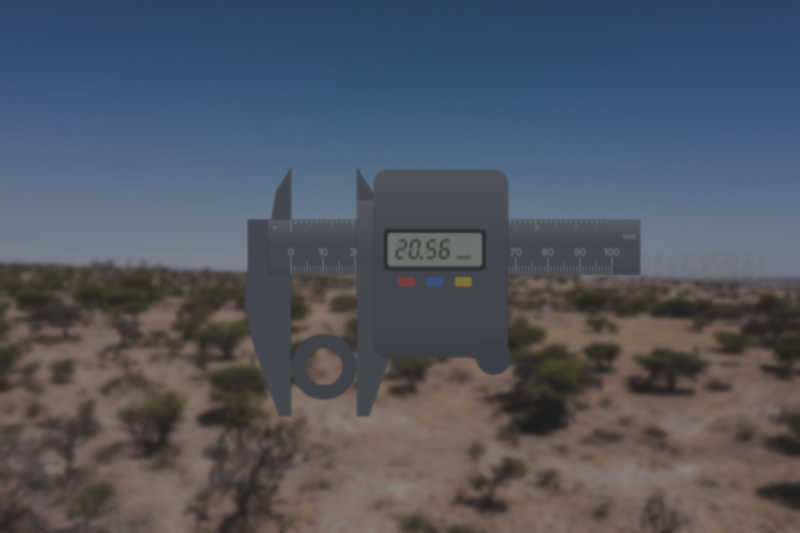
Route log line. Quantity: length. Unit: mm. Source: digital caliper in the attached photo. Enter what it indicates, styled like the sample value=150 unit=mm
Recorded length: value=20.56 unit=mm
